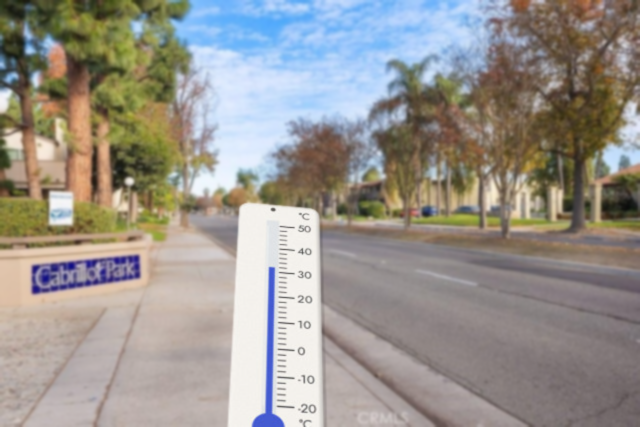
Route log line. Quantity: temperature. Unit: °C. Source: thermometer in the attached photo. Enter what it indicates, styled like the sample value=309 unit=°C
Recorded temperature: value=32 unit=°C
